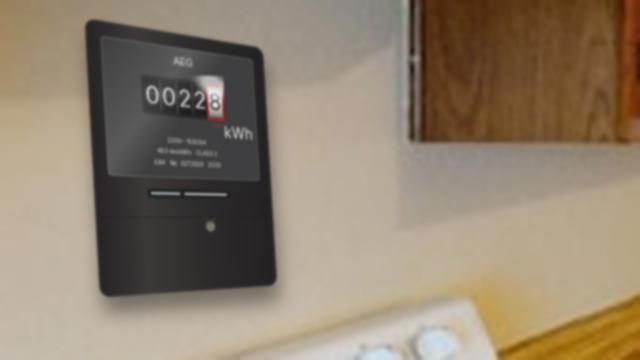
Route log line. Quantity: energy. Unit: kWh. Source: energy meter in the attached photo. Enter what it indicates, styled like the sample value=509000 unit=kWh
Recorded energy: value=22.8 unit=kWh
